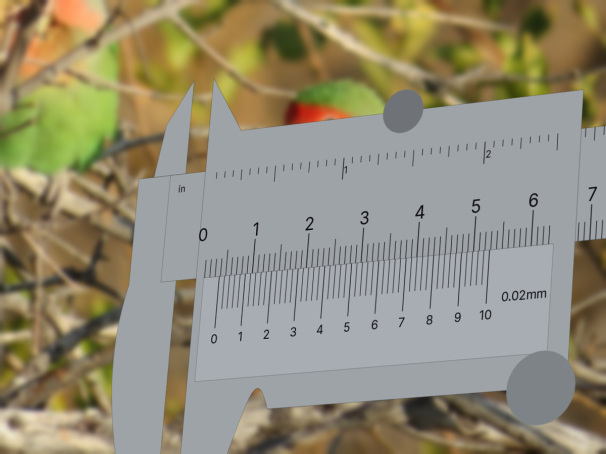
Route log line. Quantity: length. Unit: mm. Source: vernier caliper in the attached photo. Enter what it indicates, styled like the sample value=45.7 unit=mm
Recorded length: value=3.8 unit=mm
